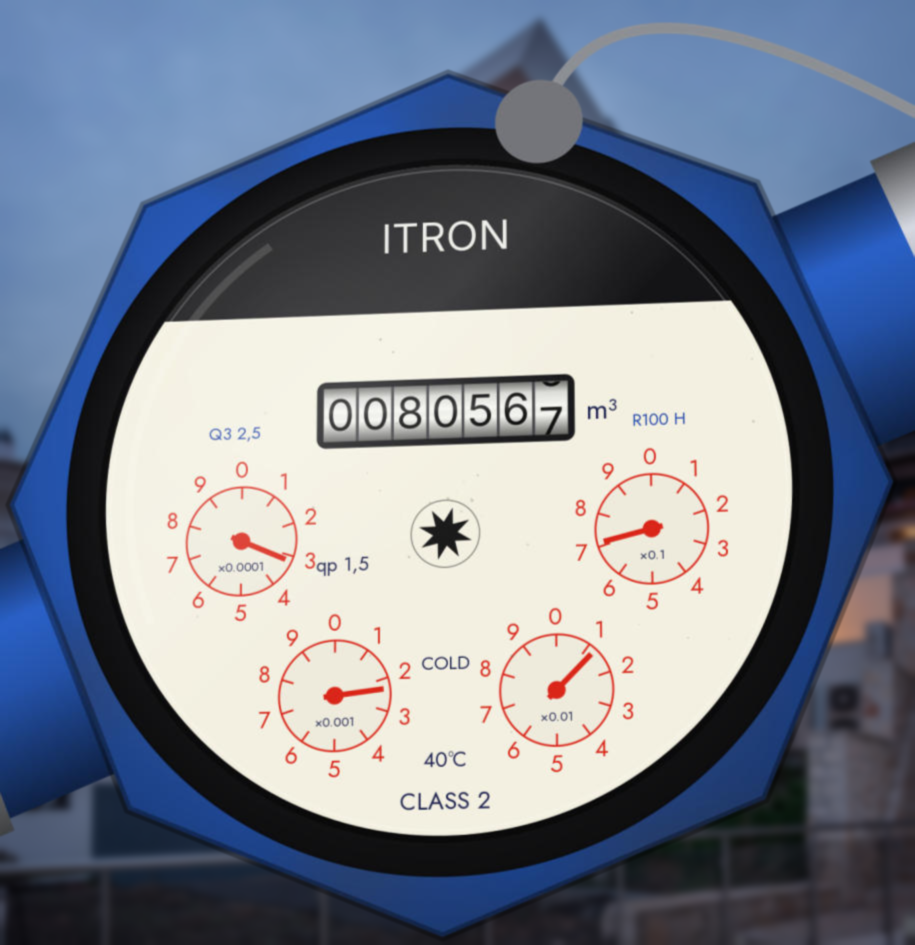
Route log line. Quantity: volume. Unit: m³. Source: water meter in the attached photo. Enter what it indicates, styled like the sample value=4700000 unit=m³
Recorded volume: value=80566.7123 unit=m³
